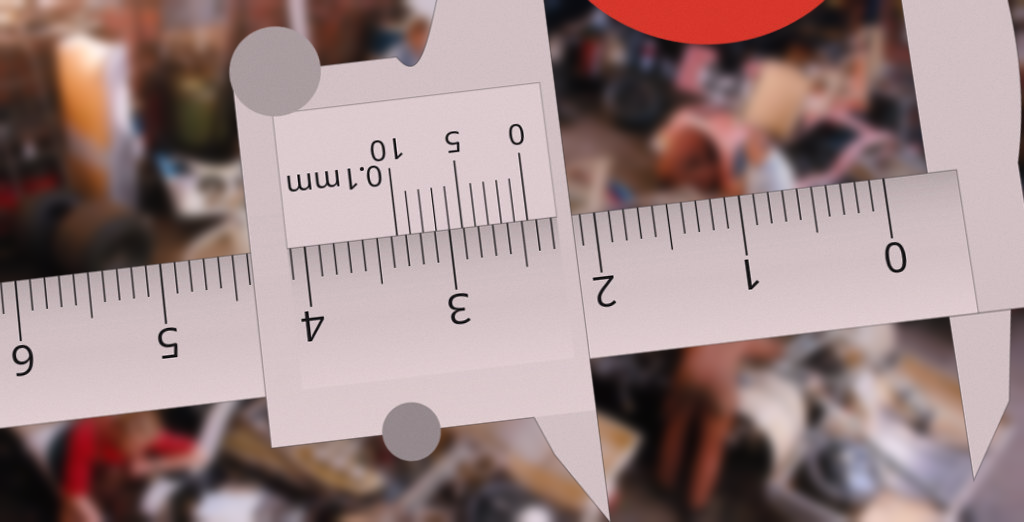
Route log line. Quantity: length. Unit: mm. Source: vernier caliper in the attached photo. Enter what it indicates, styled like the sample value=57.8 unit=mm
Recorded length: value=24.6 unit=mm
